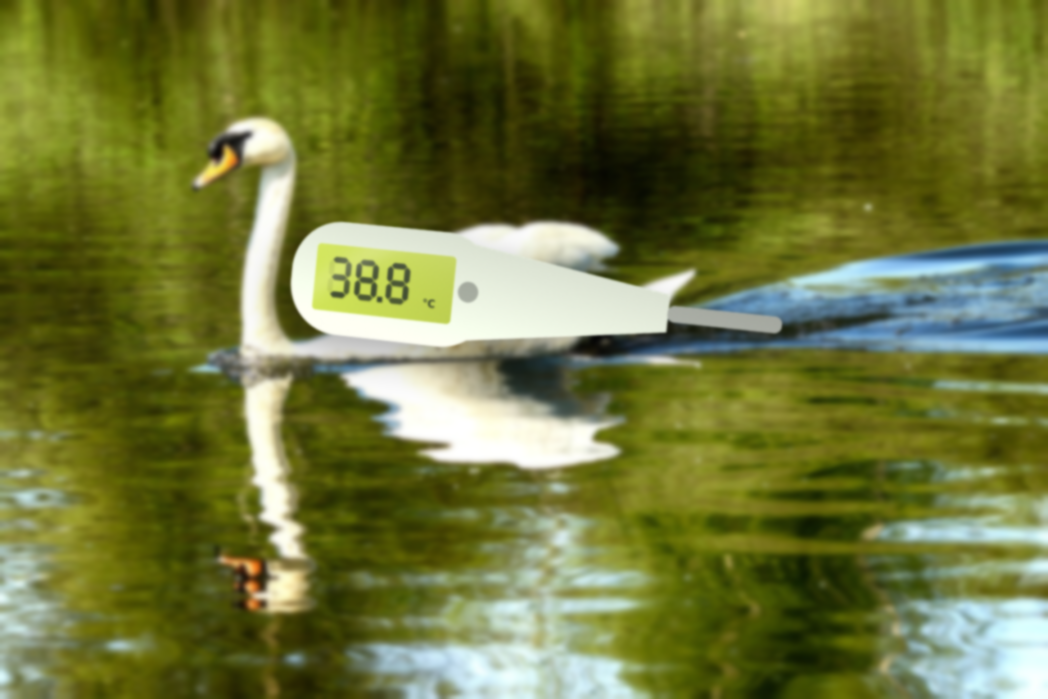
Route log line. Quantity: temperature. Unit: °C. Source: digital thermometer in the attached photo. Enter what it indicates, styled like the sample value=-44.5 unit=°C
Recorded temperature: value=38.8 unit=°C
